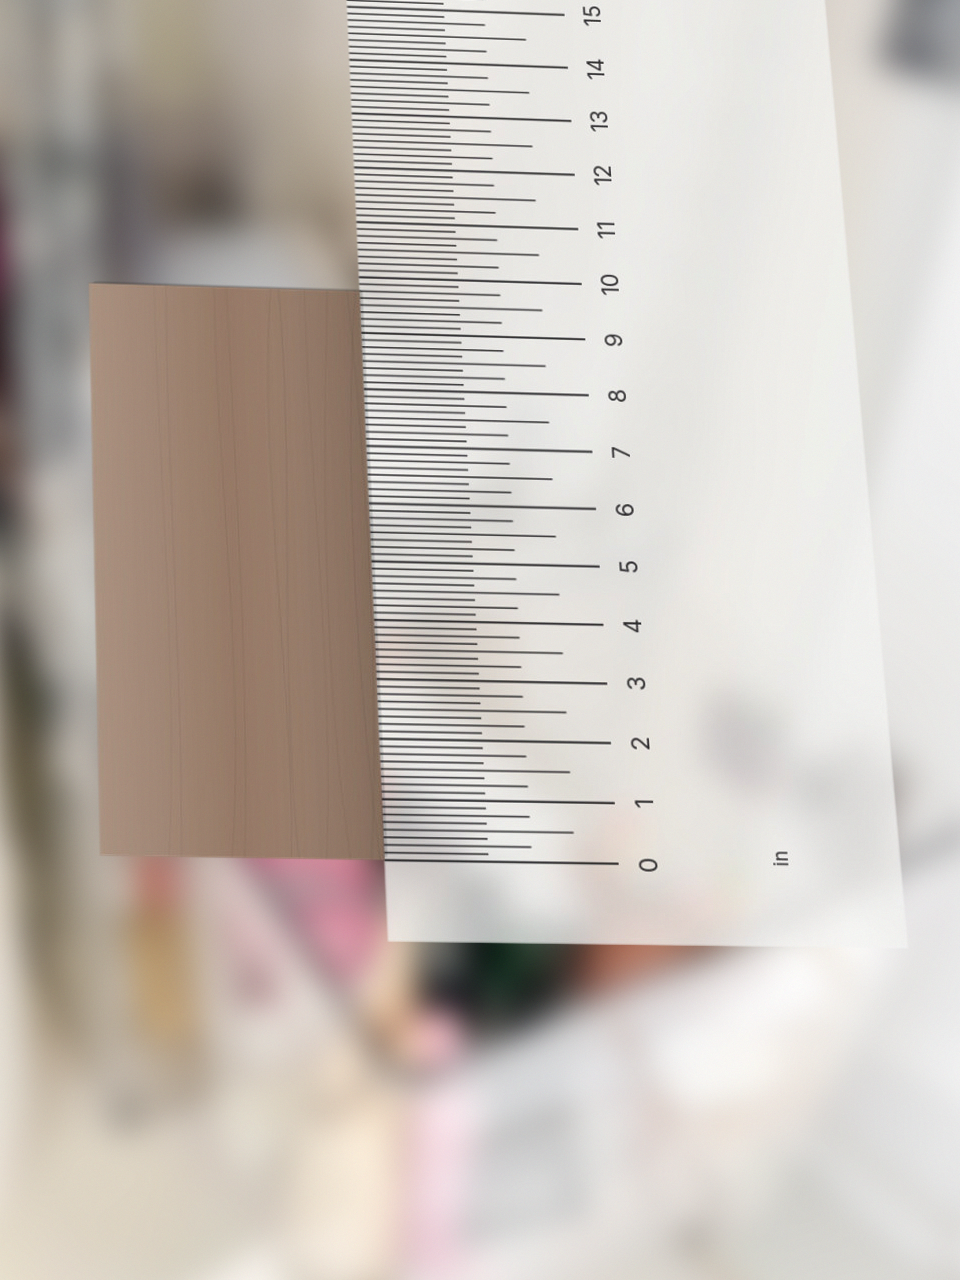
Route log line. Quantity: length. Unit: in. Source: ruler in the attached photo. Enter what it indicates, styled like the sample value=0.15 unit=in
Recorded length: value=9.75 unit=in
